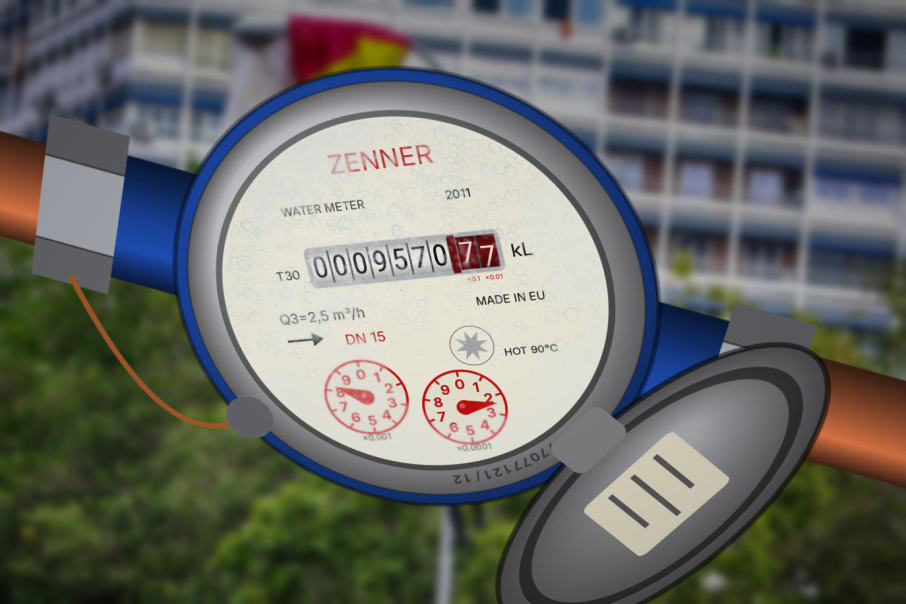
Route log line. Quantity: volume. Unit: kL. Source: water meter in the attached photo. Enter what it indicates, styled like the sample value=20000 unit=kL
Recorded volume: value=9570.7682 unit=kL
